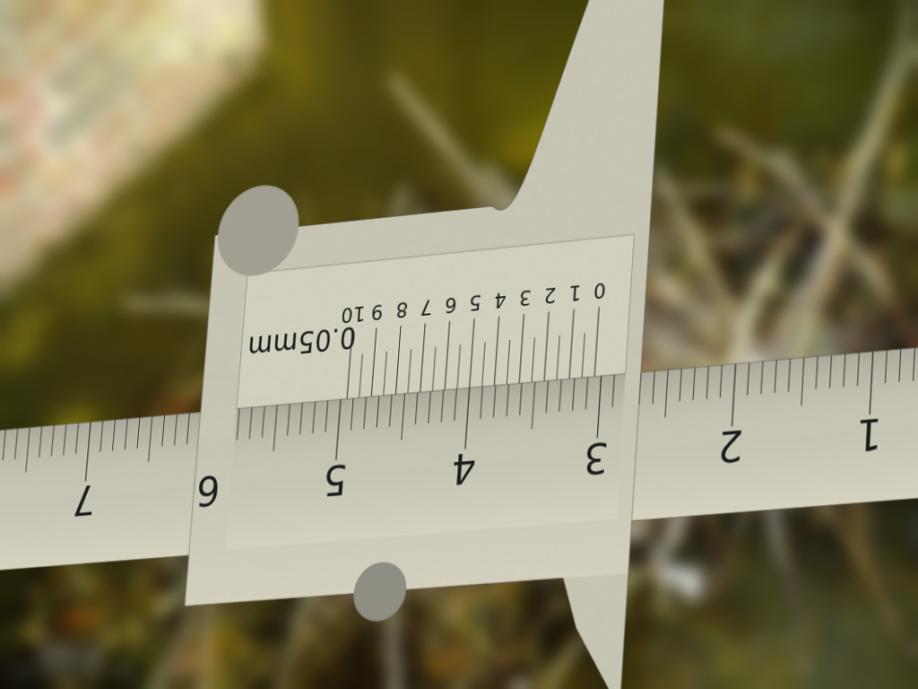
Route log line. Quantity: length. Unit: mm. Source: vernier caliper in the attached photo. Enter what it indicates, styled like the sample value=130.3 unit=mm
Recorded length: value=30.5 unit=mm
